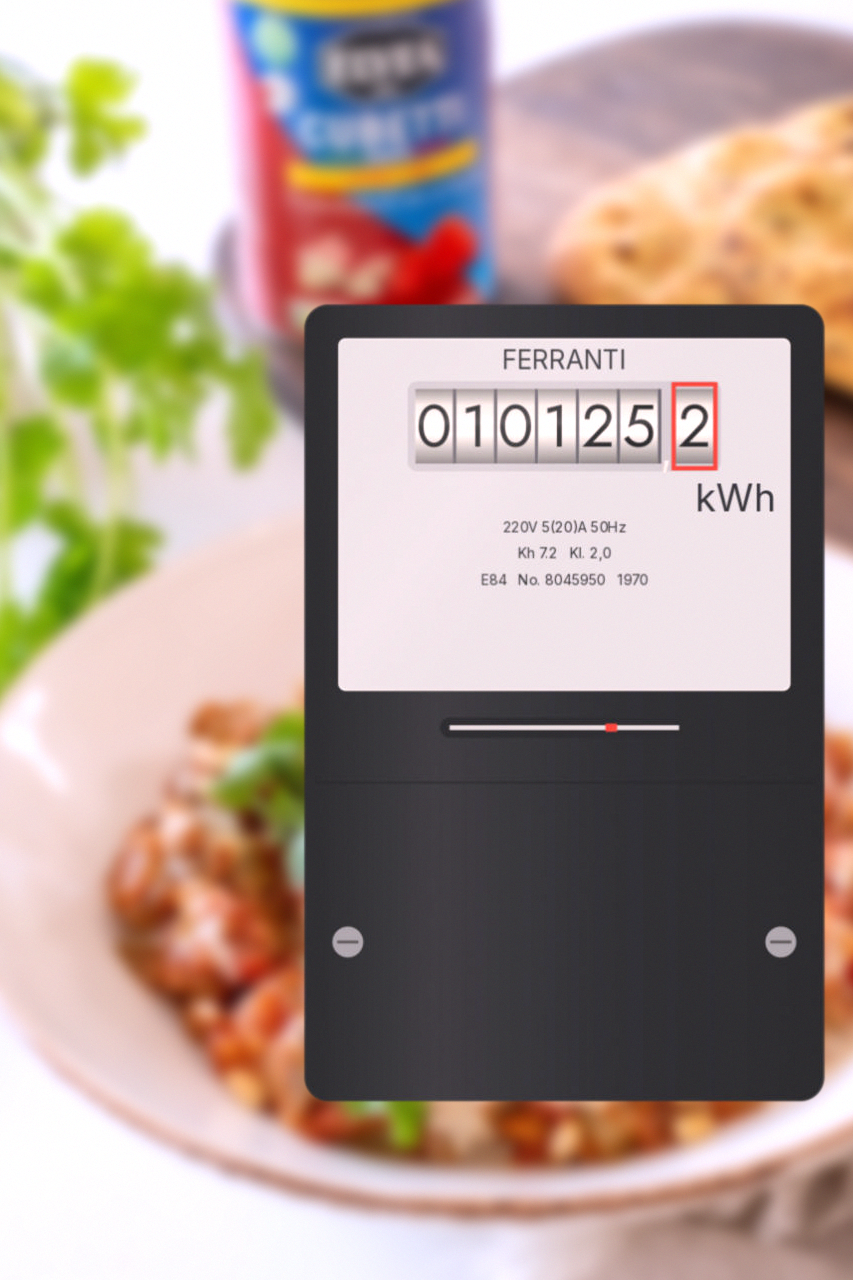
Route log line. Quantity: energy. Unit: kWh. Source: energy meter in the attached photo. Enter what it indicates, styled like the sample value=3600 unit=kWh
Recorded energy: value=10125.2 unit=kWh
